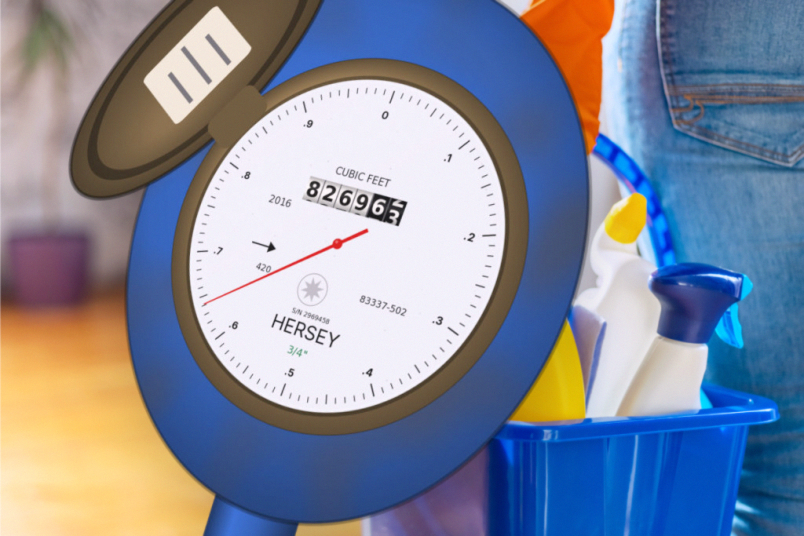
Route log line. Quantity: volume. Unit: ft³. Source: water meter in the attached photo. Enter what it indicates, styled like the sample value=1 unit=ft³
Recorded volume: value=826962.64 unit=ft³
